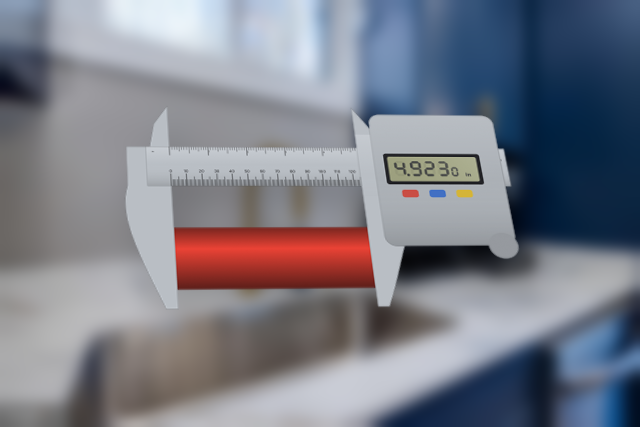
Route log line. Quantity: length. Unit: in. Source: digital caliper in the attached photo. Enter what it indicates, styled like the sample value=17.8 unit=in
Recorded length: value=4.9230 unit=in
